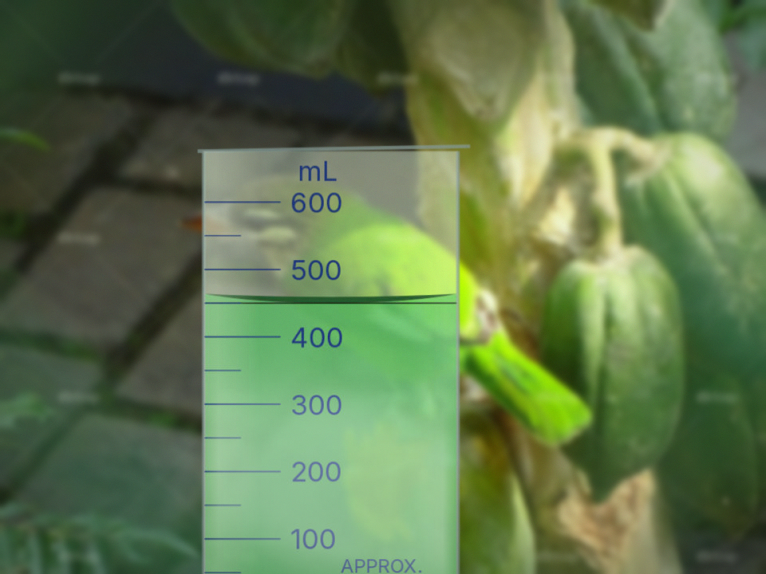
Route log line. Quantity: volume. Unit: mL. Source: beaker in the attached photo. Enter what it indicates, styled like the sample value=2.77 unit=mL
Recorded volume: value=450 unit=mL
